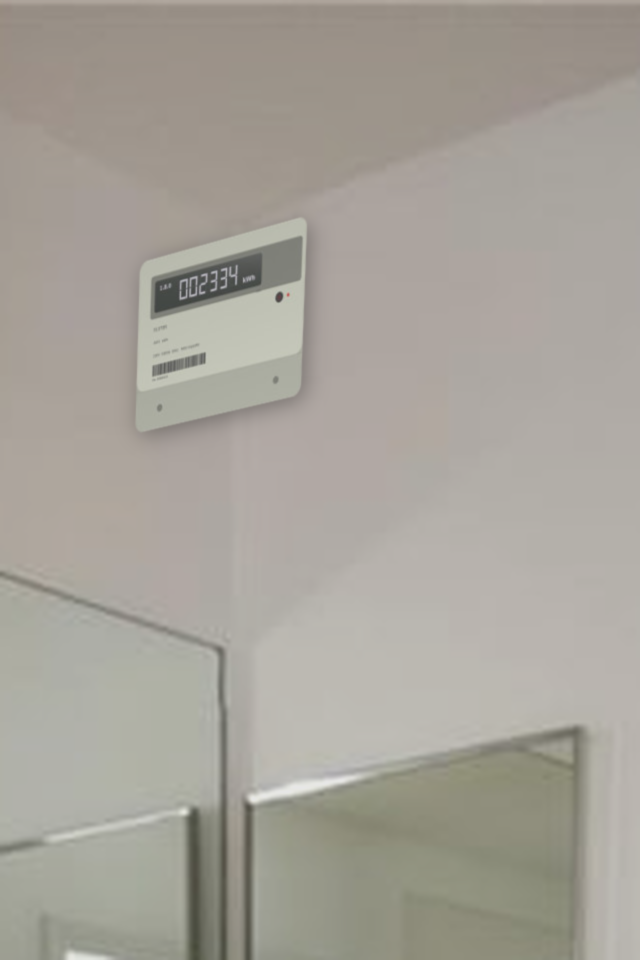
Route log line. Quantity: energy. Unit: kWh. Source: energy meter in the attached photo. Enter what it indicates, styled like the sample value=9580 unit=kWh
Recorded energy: value=2334 unit=kWh
